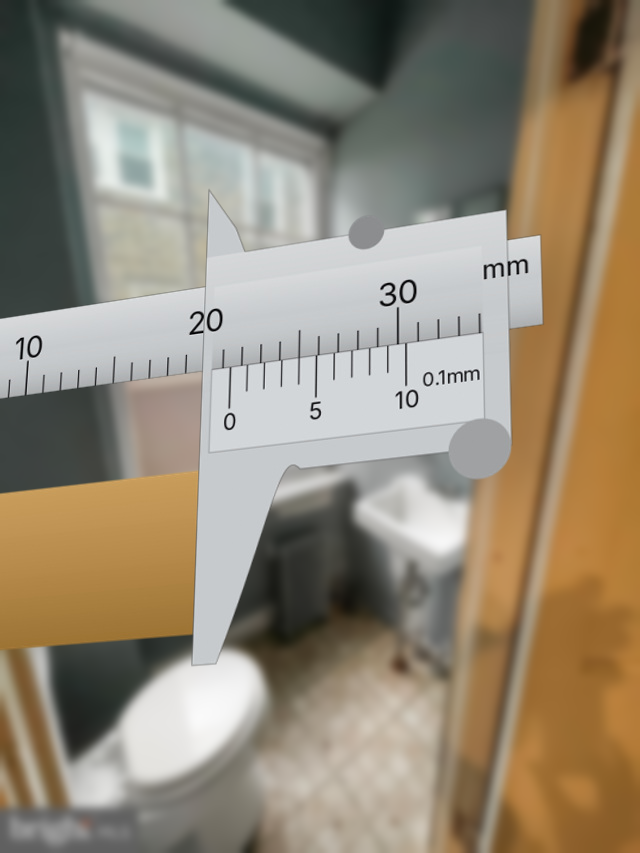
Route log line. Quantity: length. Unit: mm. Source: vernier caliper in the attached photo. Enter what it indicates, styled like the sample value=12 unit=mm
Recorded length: value=21.4 unit=mm
